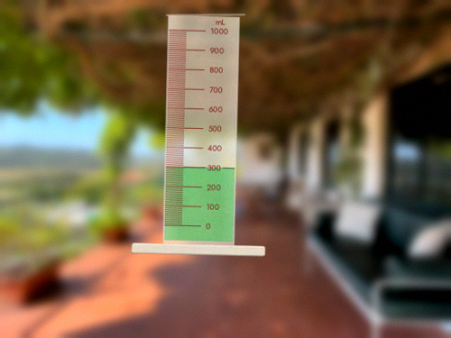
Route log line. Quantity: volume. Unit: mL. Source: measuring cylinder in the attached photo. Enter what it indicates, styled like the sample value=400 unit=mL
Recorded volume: value=300 unit=mL
